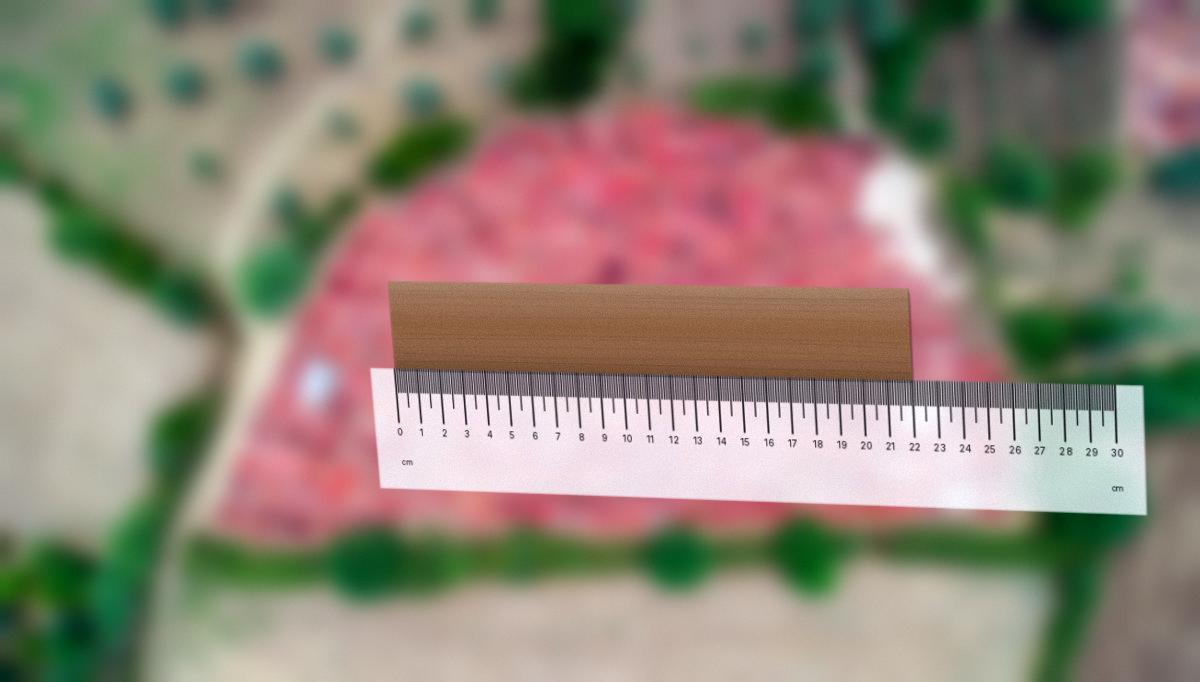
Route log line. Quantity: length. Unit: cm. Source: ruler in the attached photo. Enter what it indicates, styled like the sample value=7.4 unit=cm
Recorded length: value=22 unit=cm
